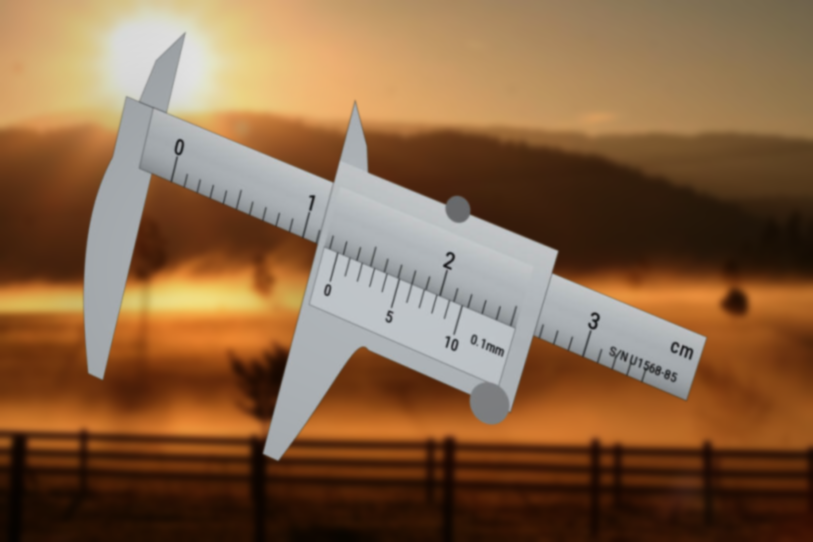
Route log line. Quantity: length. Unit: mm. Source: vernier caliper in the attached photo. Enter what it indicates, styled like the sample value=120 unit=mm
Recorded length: value=12.6 unit=mm
